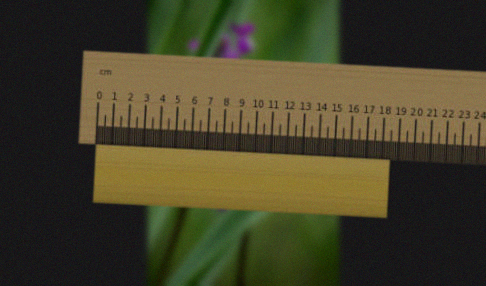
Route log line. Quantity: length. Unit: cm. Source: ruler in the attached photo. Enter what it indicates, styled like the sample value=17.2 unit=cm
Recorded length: value=18.5 unit=cm
